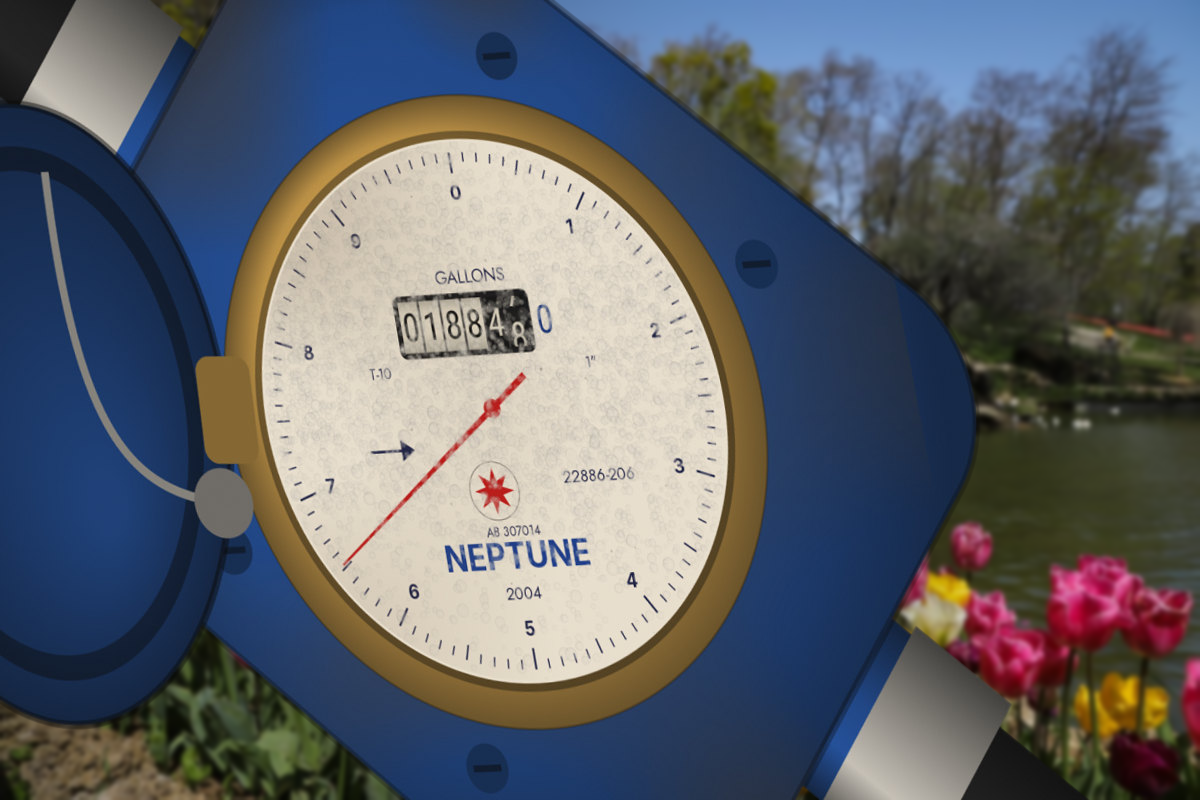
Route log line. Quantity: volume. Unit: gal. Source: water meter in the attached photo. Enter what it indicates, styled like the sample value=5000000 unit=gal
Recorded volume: value=188476.5 unit=gal
